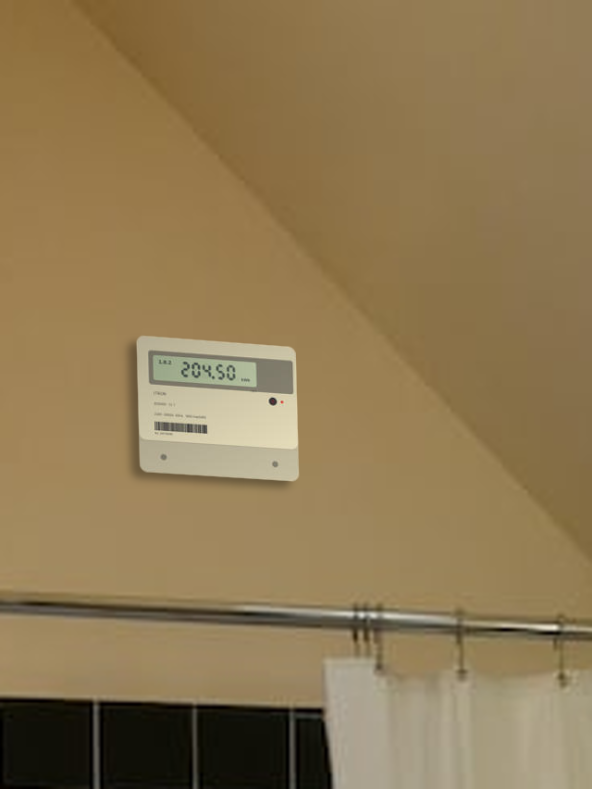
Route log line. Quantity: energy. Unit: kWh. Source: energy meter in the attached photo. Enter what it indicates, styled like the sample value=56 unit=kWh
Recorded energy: value=204.50 unit=kWh
